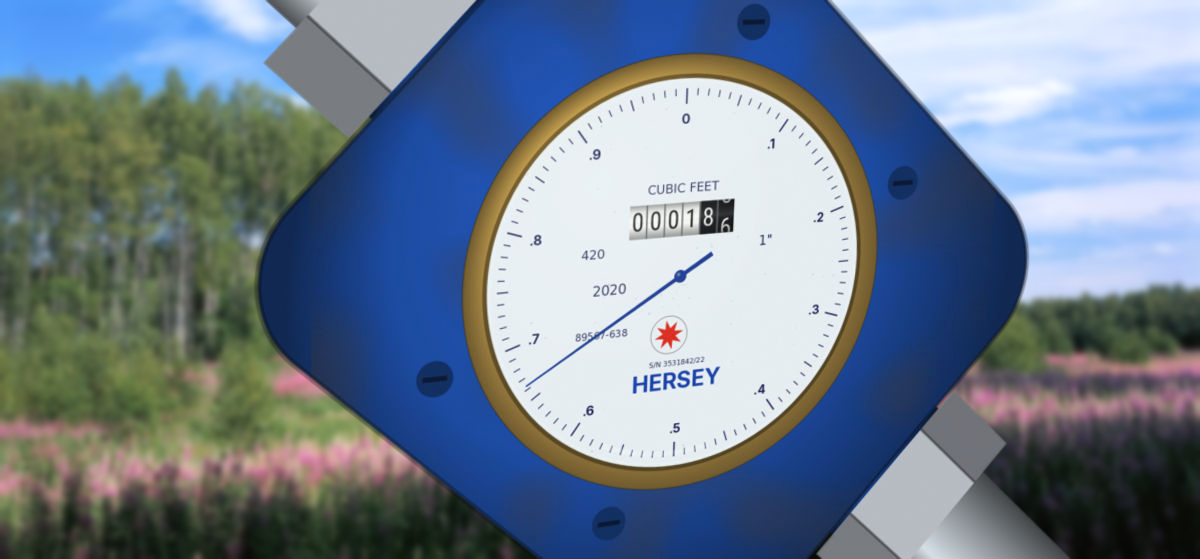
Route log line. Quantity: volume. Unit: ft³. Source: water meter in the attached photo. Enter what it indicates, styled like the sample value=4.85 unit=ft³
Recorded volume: value=185.66 unit=ft³
